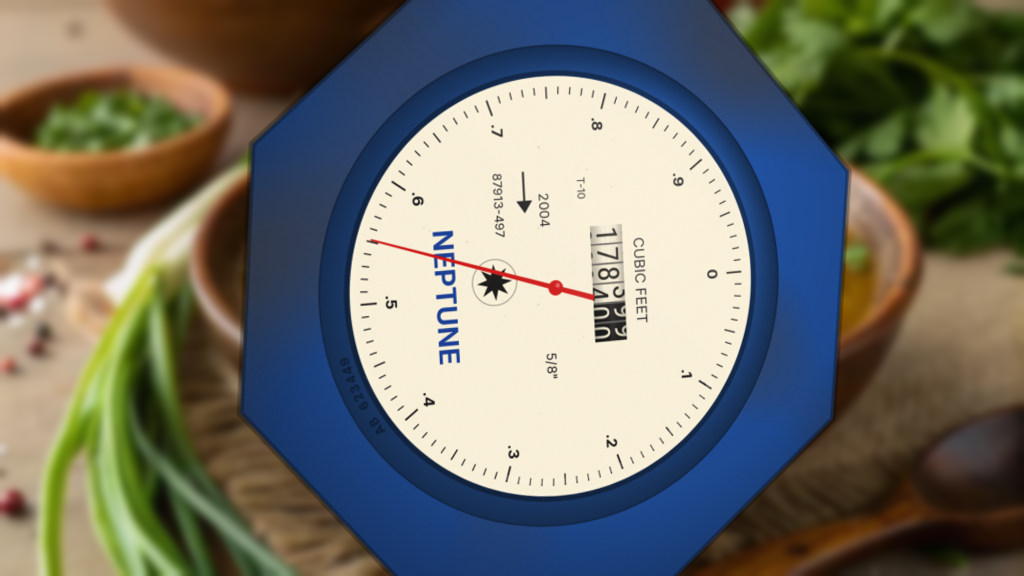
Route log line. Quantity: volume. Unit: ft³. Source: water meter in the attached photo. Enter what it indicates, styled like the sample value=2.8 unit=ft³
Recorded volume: value=178399.55 unit=ft³
